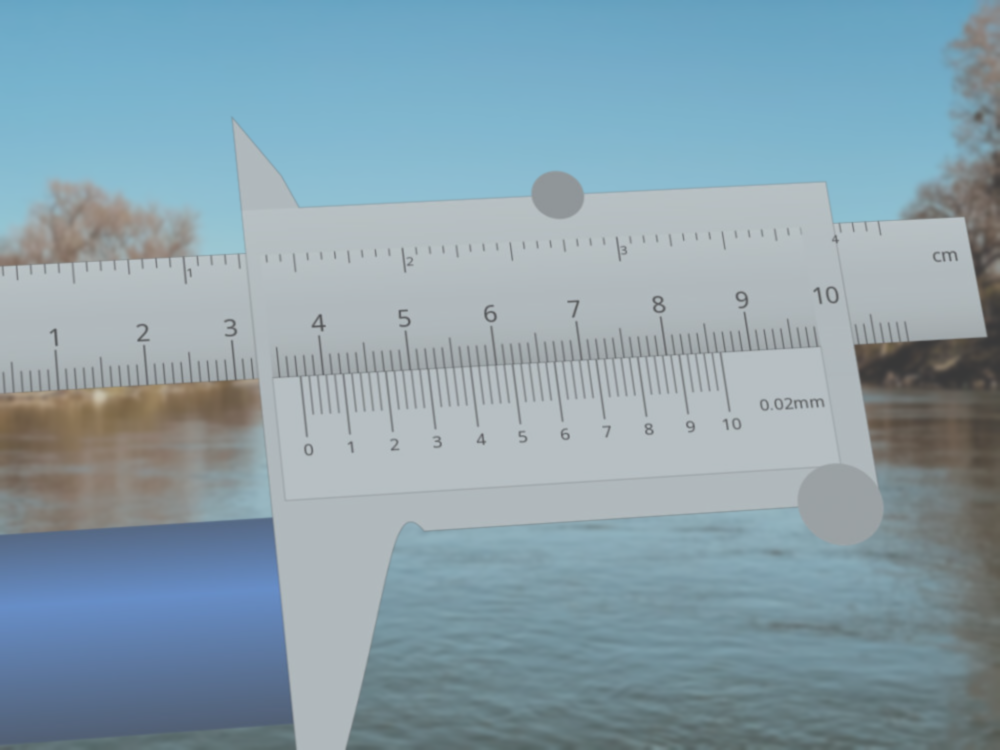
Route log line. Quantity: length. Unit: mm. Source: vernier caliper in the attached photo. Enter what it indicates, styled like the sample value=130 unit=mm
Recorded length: value=37.4 unit=mm
